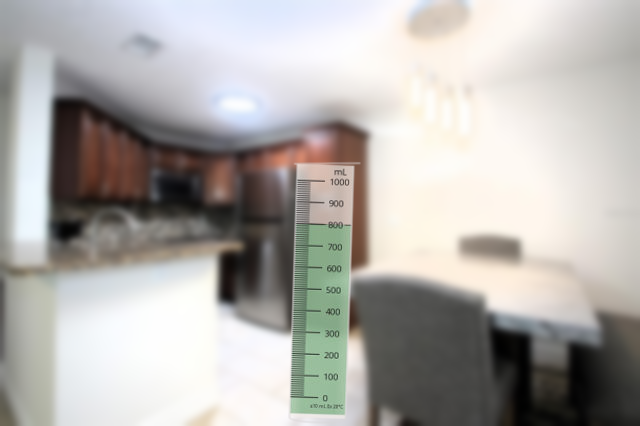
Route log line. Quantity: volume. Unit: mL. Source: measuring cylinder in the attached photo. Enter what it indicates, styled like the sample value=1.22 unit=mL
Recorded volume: value=800 unit=mL
